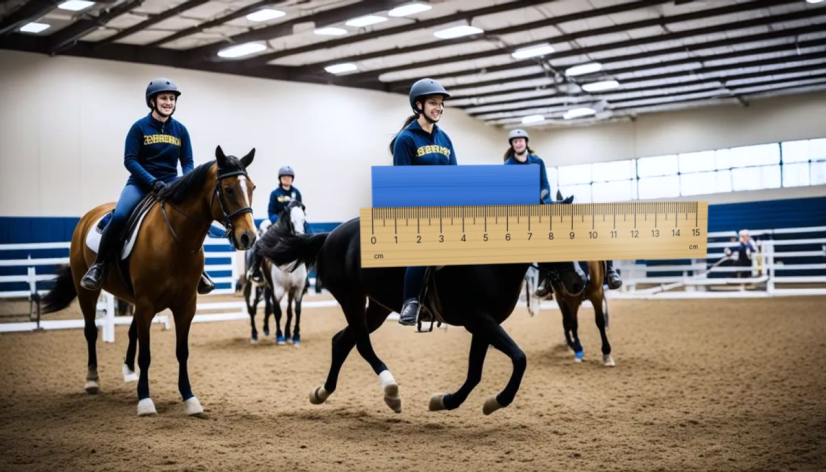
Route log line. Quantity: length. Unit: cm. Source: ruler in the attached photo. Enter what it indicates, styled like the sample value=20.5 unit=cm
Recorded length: value=7.5 unit=cm
